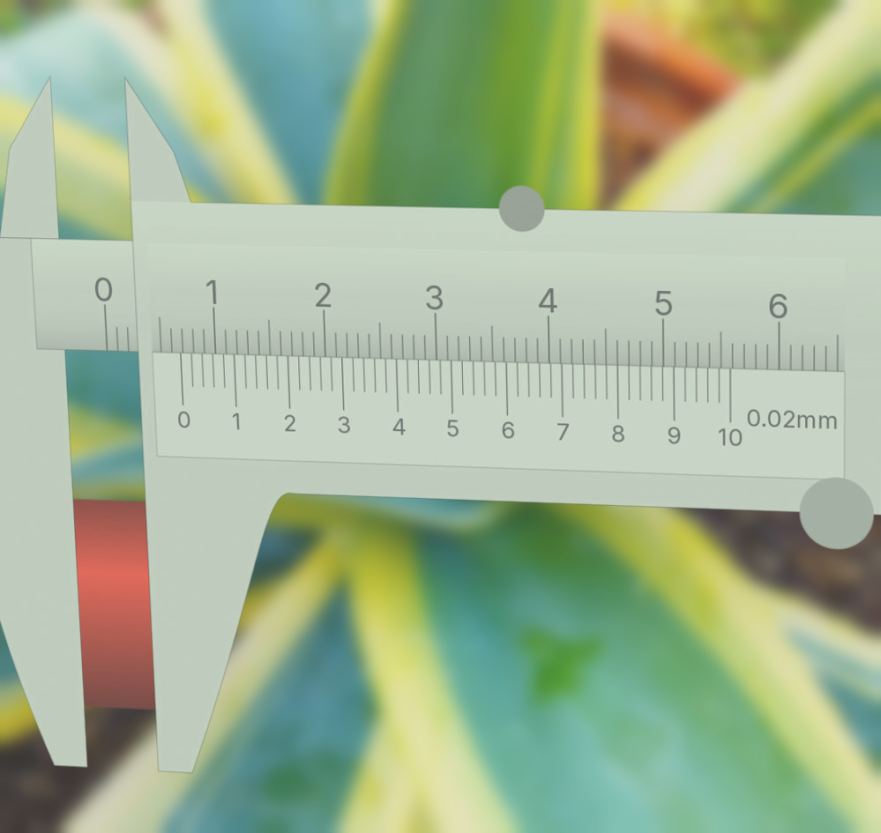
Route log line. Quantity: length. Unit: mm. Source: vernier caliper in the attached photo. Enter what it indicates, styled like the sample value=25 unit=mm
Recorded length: value=6.8 unit=mm
